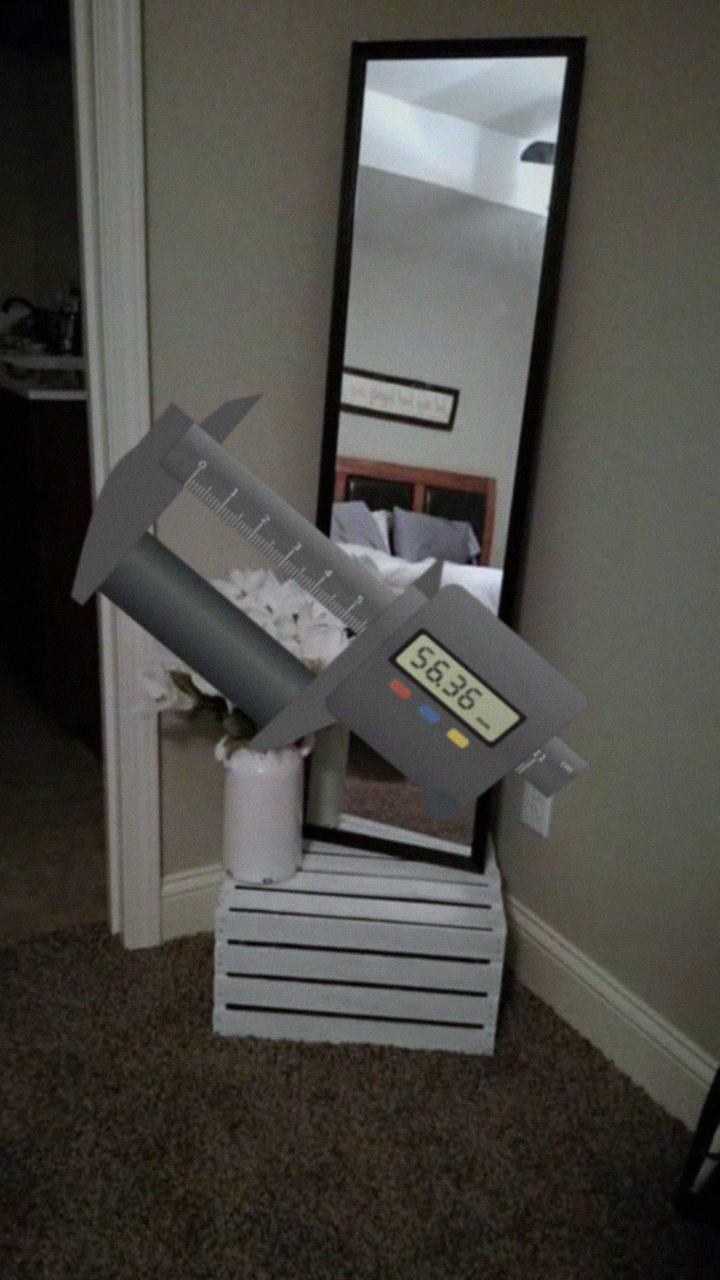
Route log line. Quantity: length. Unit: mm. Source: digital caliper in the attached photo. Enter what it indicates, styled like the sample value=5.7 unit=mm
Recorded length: value=56.36 unit=mm
